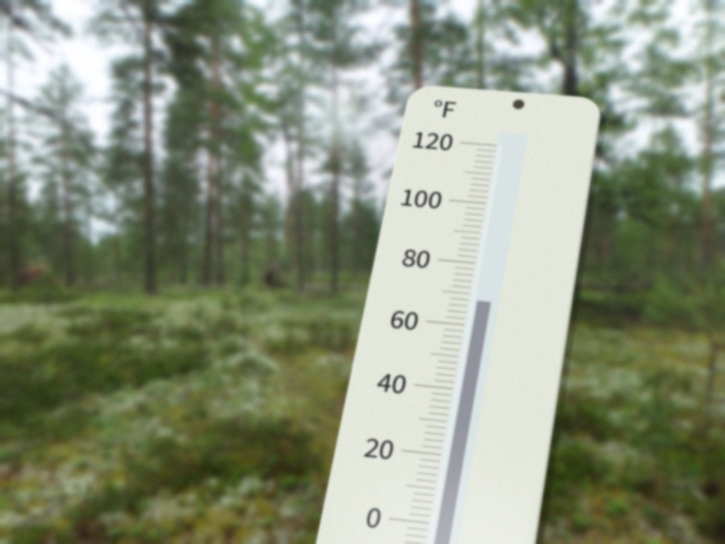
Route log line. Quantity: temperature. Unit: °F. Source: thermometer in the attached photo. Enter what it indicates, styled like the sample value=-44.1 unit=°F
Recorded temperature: value=68 unit=°F
